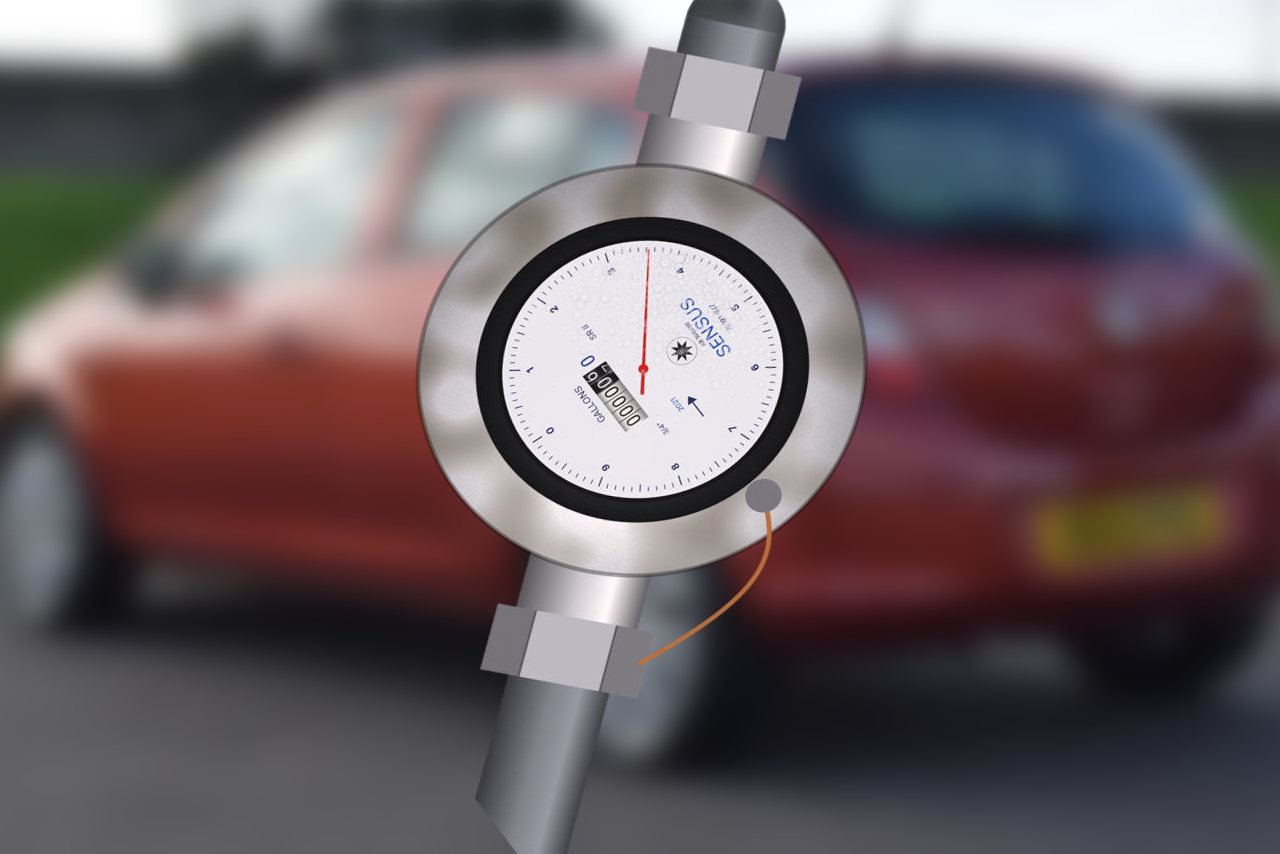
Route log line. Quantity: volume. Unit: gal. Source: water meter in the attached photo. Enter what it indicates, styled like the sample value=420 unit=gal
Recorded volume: value=63.5 unit=gal
